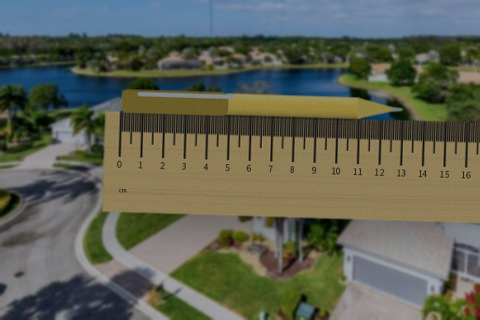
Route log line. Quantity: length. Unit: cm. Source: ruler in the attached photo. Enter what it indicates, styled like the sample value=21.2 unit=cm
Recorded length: value=13 unit=cm
